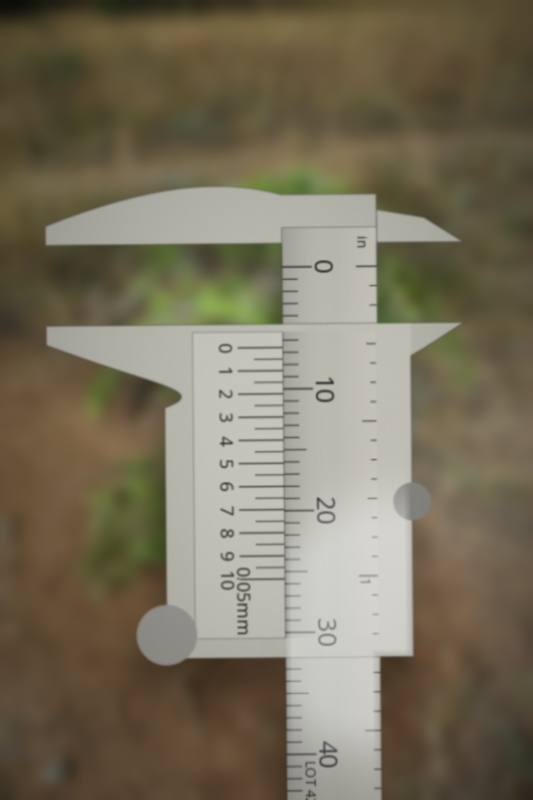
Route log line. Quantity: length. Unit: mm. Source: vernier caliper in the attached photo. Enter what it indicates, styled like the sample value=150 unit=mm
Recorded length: value=6.6 unit=mm
